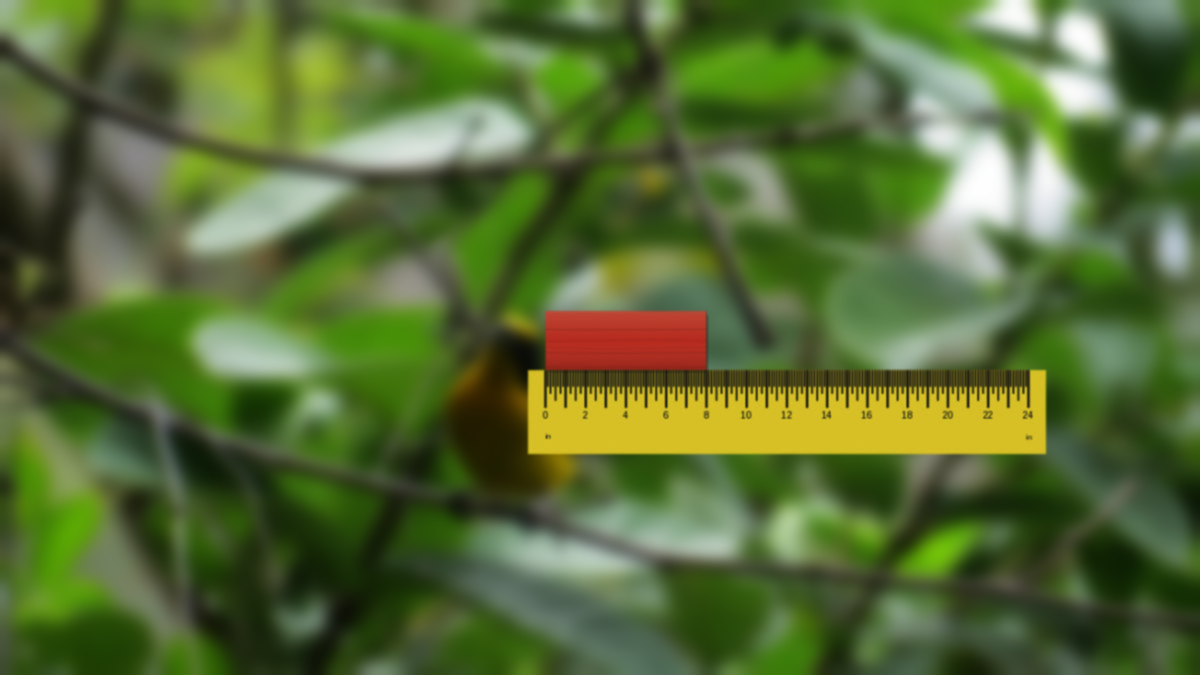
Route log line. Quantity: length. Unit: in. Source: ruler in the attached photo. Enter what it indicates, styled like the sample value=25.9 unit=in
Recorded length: value=8 unit=in
